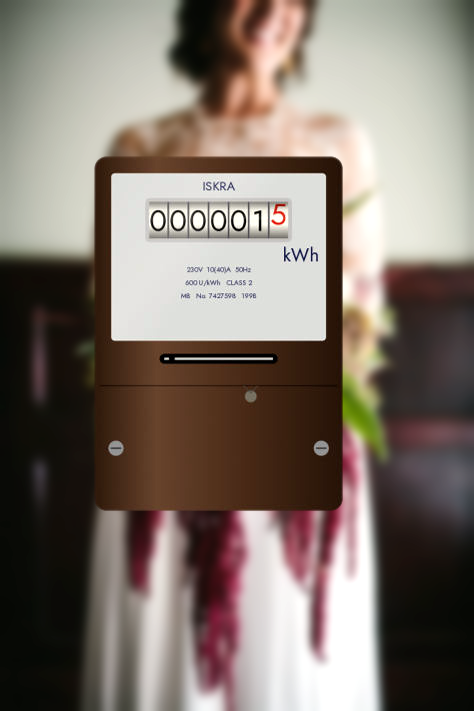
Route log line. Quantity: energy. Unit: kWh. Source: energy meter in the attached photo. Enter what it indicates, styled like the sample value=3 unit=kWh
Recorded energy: value=1.5 unit=kWh
